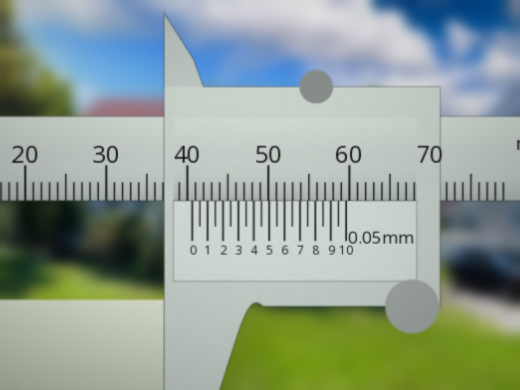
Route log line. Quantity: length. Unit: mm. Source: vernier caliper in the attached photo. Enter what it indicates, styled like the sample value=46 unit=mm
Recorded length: value=40.6 unit=mm
